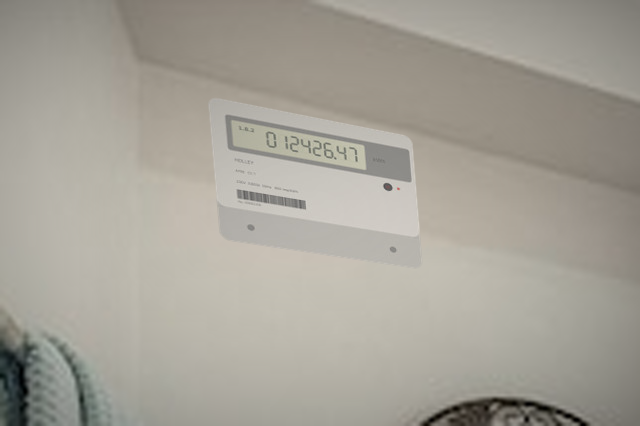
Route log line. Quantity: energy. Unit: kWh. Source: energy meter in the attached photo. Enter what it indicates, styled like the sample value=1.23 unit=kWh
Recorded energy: value=12426.47 unit=kWh
